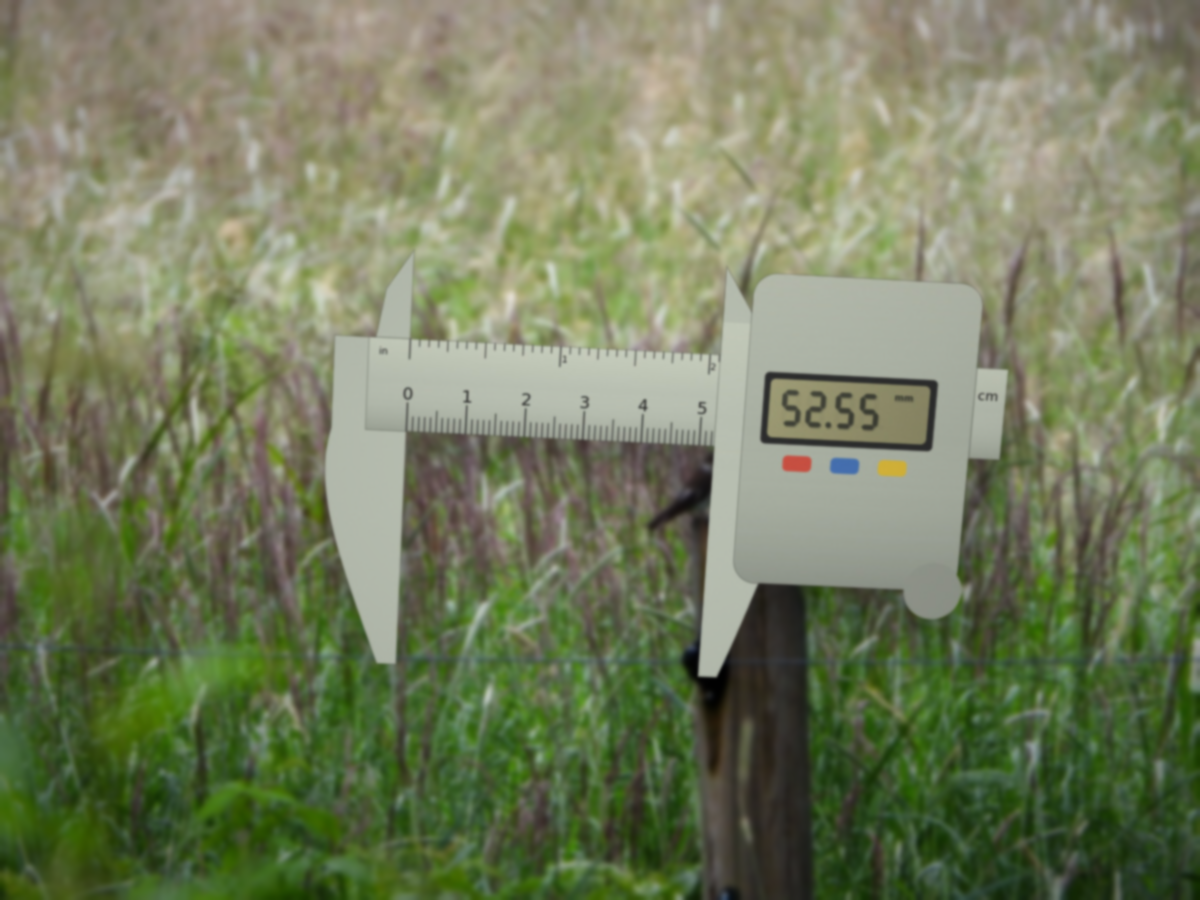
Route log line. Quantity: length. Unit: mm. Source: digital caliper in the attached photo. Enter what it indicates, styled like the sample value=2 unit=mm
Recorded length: value=52.55 unit=mm
